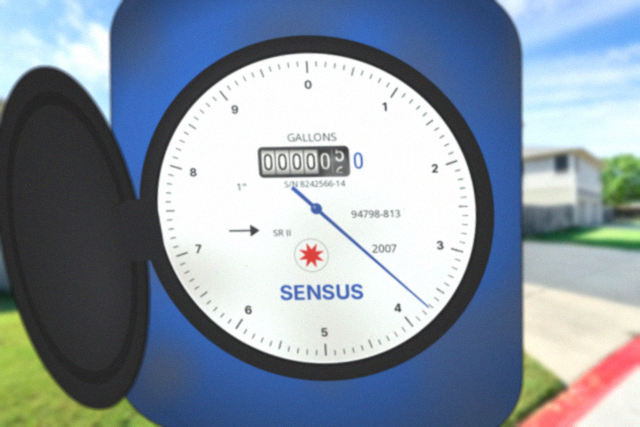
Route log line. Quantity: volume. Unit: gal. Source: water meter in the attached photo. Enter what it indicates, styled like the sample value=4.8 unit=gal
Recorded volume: value=53.7 unit=gal
